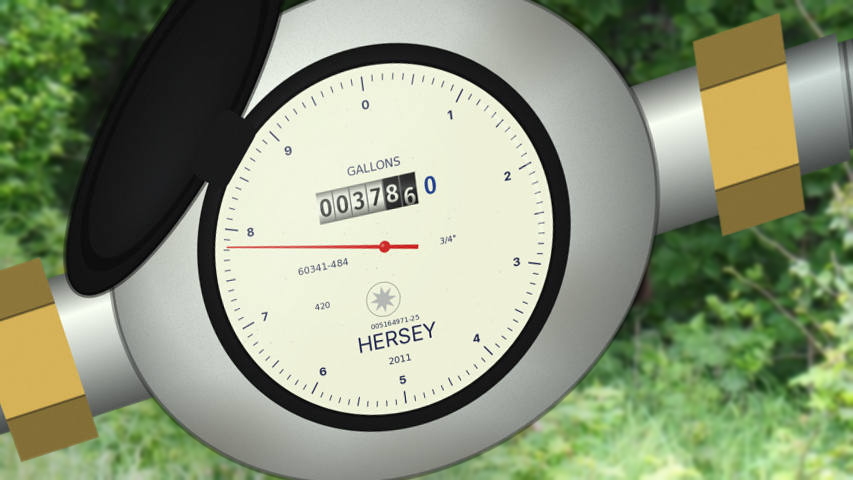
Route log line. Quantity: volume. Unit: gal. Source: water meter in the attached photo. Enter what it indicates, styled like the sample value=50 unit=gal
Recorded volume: value=37857.8 unit=gal
